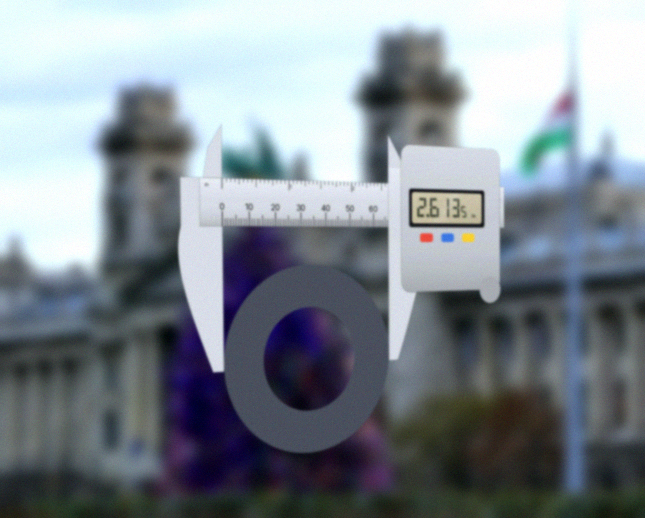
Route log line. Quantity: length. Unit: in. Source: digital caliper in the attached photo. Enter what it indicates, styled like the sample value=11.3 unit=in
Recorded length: value=2.6135 unit=in
